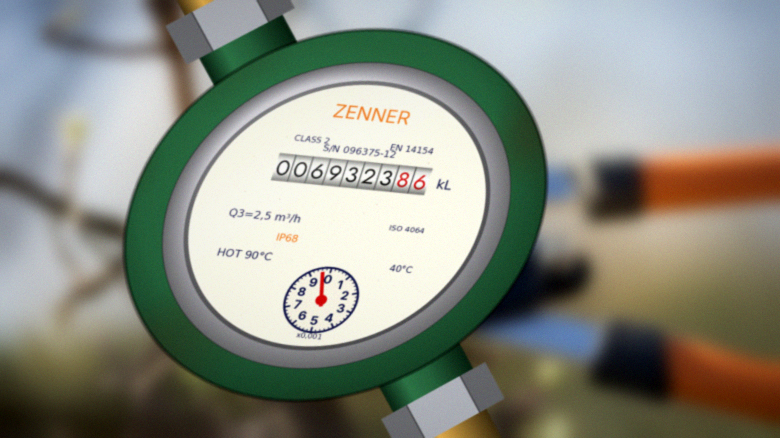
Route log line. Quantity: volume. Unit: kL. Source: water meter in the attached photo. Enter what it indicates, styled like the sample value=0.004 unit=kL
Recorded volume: value=69323.859 unit=kL
